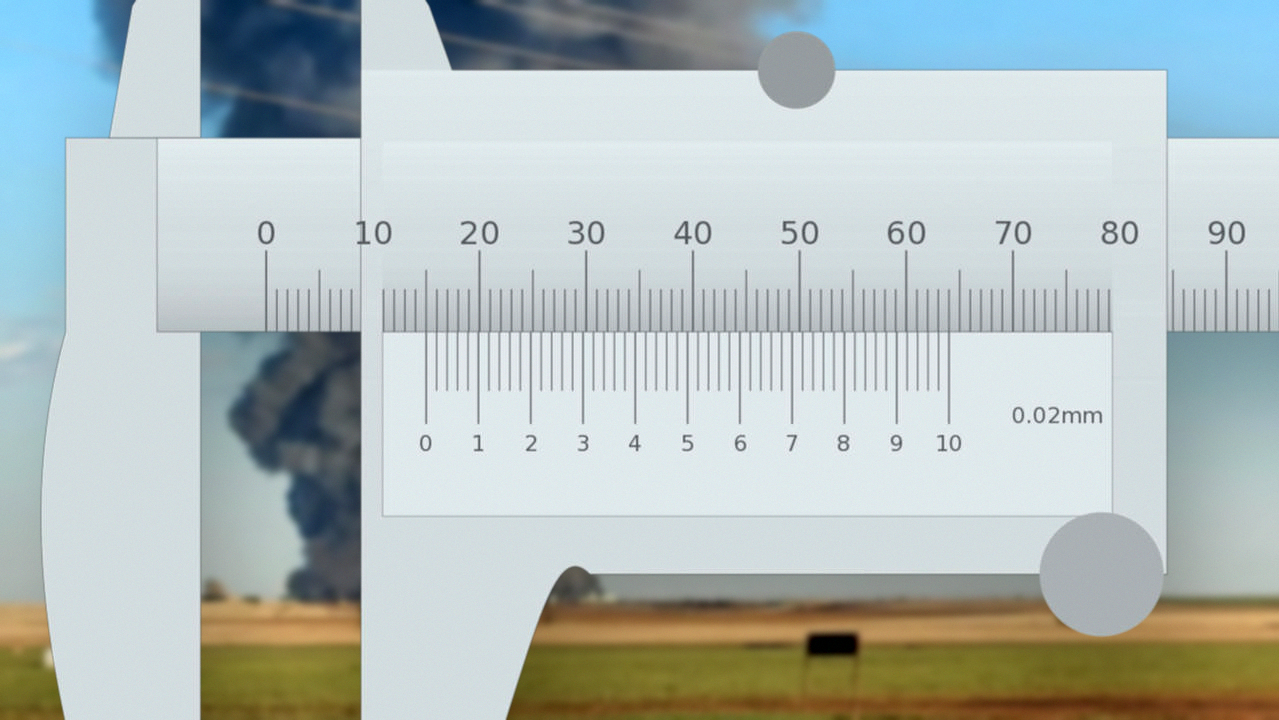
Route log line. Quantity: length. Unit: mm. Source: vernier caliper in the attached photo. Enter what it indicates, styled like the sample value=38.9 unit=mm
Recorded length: value=15.0 unit=mm
